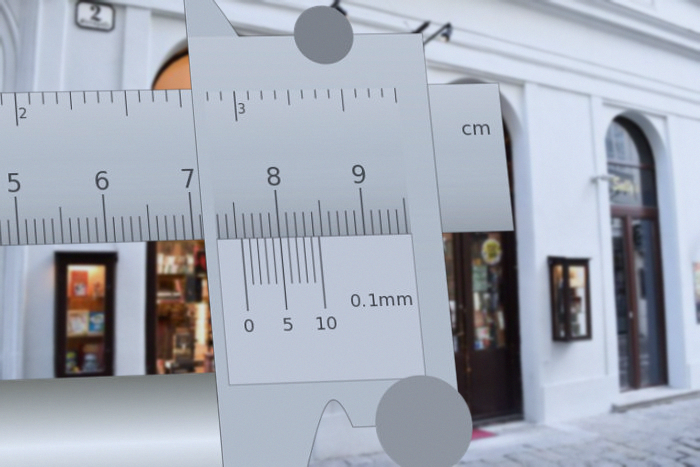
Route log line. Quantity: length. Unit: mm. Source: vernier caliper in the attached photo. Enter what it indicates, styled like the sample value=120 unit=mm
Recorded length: value=75.6 unit=mm
